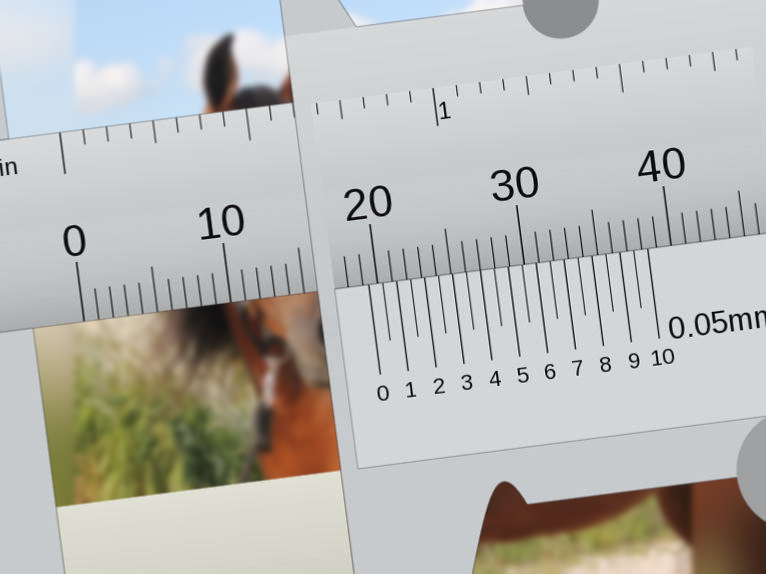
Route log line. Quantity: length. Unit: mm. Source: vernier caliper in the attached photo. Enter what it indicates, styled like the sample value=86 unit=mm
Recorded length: value=19.4 unit=mm
